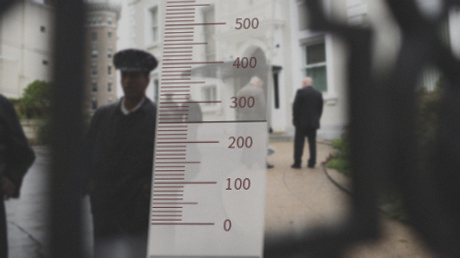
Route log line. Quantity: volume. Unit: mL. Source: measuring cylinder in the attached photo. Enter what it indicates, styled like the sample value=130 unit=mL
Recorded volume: value=250 unit=mL
